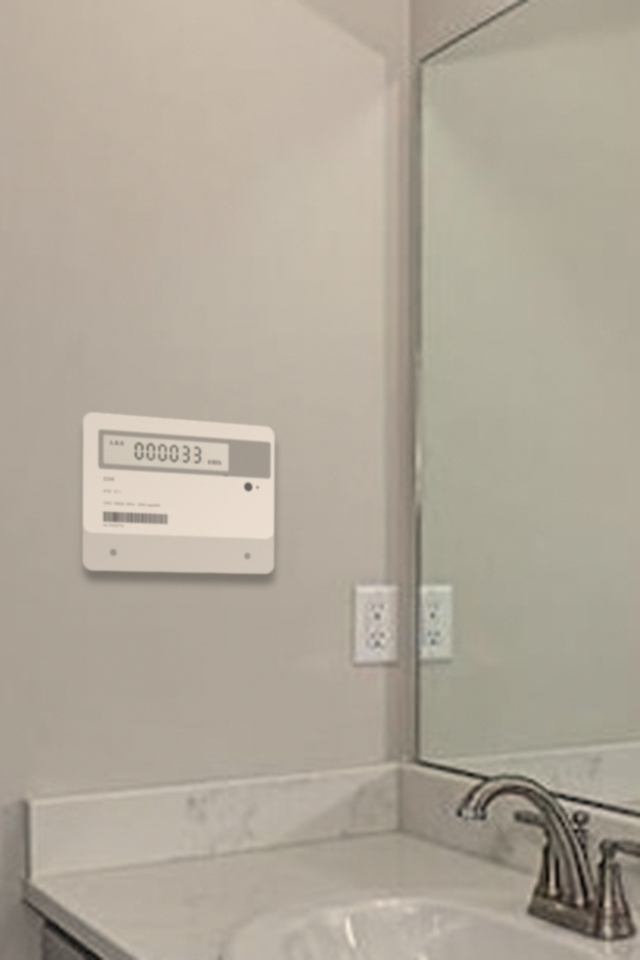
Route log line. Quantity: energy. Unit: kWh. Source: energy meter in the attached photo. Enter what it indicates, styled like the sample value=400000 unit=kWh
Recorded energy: value=33 unit=kWh
